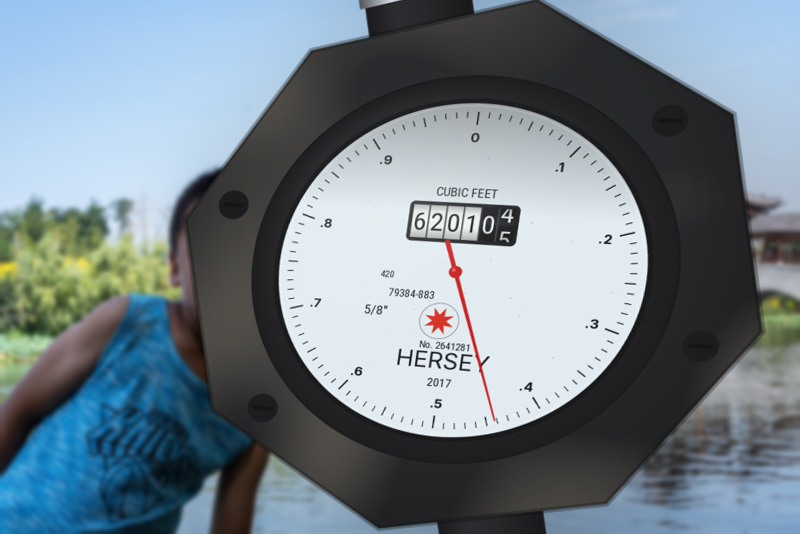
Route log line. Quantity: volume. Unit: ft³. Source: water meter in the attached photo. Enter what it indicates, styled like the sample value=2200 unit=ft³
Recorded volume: value=620104.44 unit=ft³
